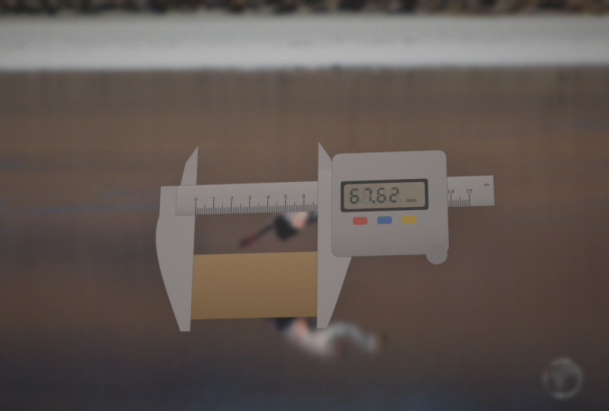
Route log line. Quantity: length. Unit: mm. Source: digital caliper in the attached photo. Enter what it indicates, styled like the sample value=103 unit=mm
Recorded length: value=67.62 unit=mm
